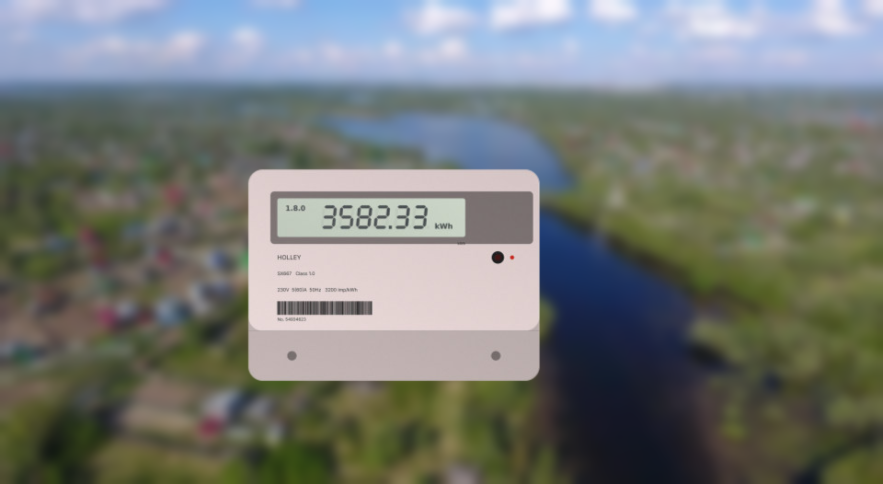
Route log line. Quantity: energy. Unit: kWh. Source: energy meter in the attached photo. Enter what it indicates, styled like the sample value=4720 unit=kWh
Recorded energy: value=3582.33 unit=kWh
